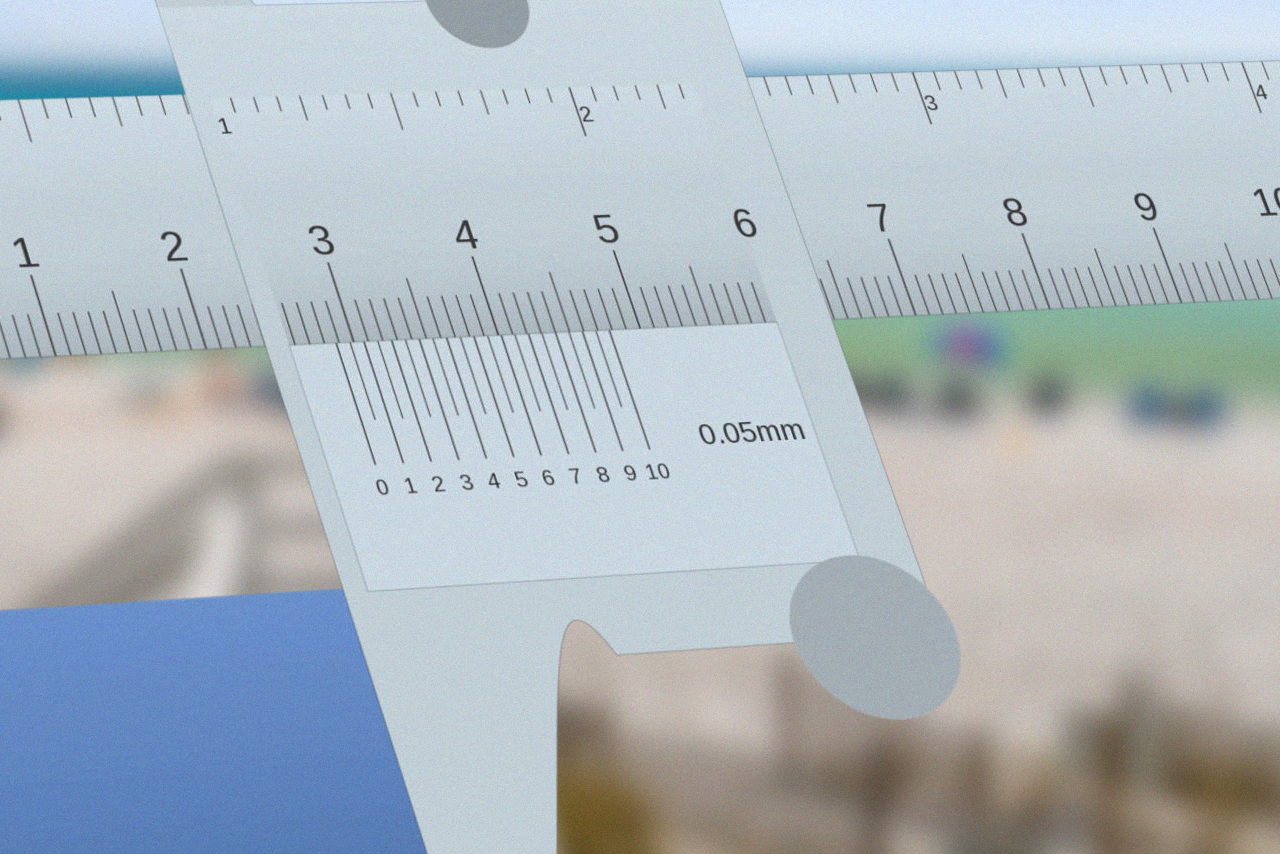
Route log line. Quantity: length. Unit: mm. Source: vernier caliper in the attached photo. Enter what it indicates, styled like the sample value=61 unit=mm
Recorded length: value=28.8 unit=mm
